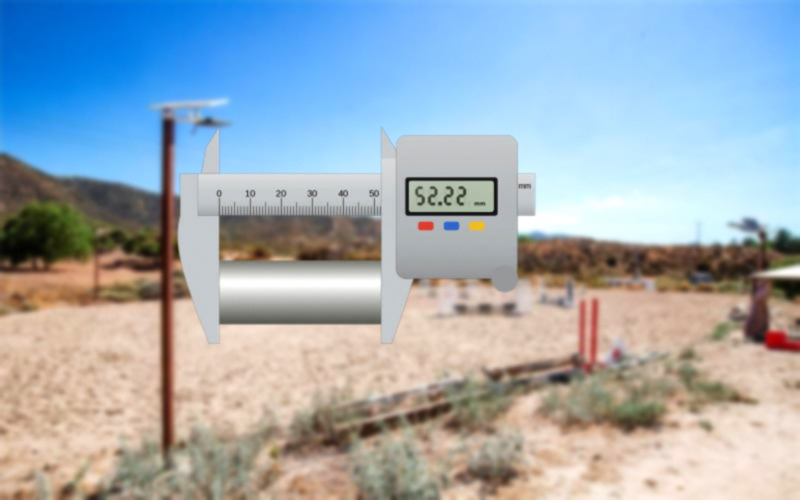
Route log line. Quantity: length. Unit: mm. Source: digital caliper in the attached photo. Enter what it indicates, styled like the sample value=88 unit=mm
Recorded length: value=52.22 unit=mm
